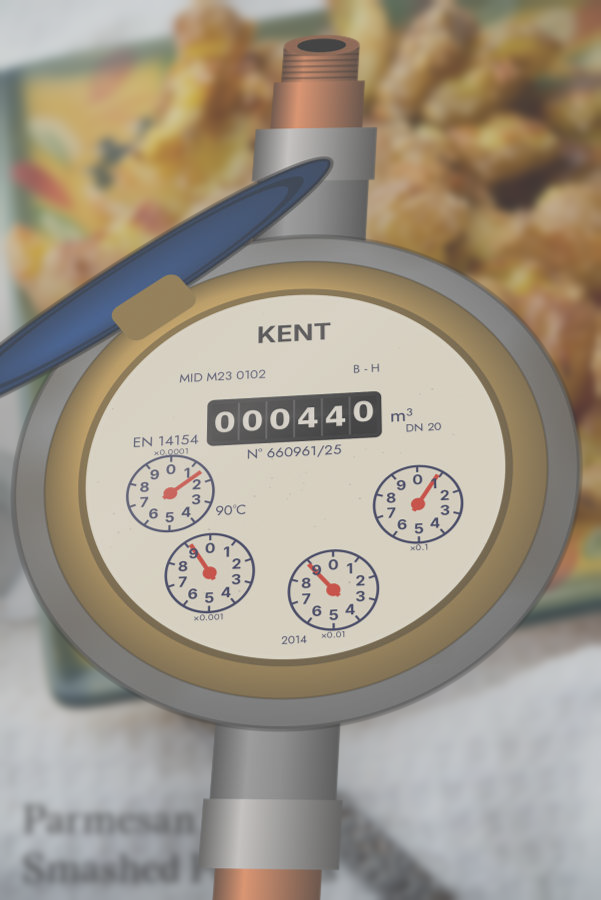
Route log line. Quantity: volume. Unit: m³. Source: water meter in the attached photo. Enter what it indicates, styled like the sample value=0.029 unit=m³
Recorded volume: value=440.0891 unit=m³
